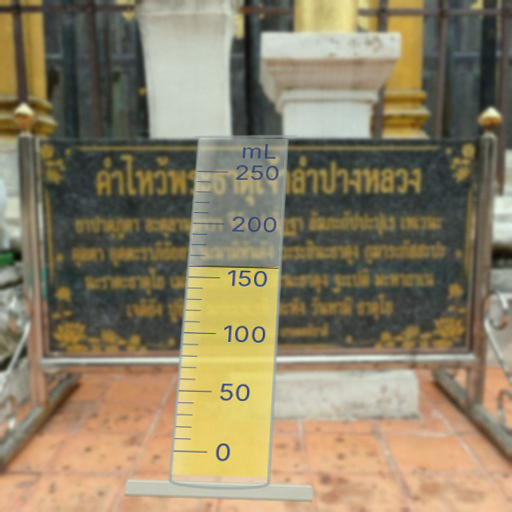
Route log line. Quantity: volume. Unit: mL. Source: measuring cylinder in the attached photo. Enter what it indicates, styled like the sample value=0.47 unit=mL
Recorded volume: value=160 unit=mL
